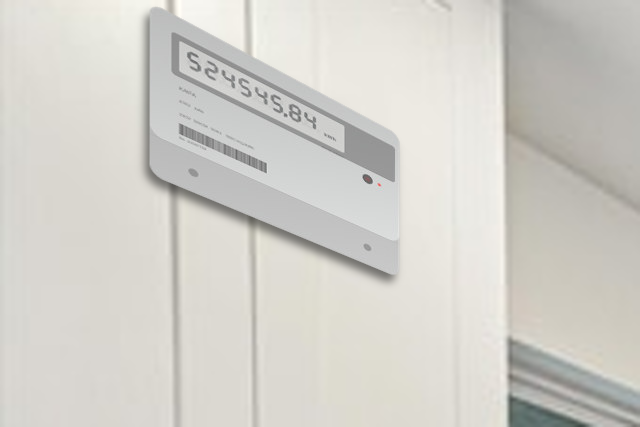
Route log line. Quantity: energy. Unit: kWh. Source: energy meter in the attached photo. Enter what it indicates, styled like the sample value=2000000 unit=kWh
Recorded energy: value=524545.84 unit=kWh
